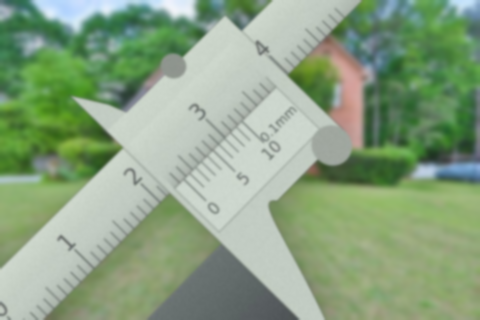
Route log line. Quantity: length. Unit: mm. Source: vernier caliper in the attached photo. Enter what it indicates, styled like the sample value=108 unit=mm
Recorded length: value=23.6 unit=mm
